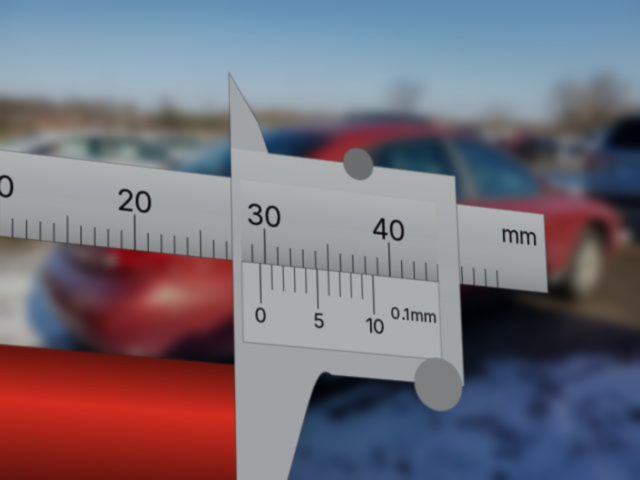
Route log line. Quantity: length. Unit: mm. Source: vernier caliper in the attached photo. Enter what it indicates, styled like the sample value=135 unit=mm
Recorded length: value=29.6 unit=mm
